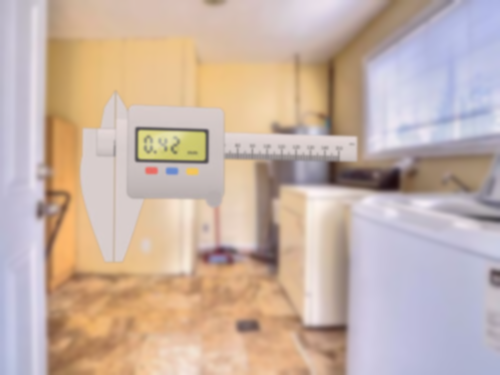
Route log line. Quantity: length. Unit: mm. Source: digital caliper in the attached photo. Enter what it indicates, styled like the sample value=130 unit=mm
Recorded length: value=0.42 unit=mm
